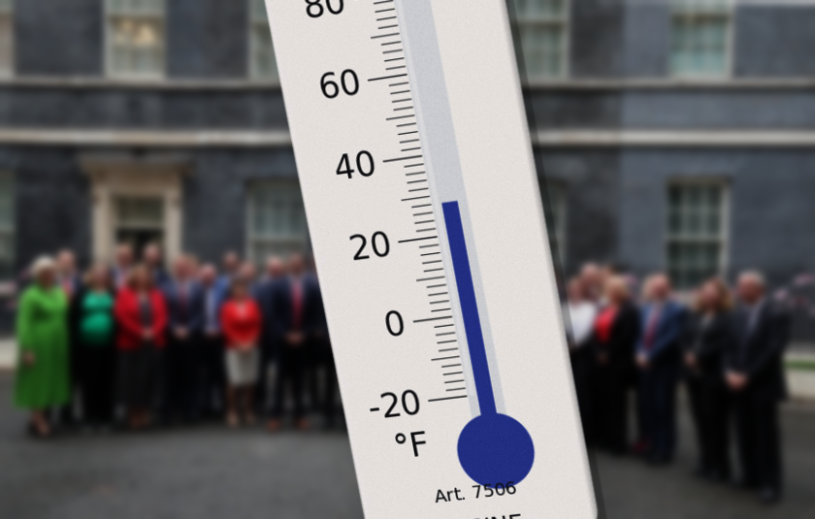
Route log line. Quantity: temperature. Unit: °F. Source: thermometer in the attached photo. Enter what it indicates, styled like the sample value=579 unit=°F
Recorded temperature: value=28 unit=°F
